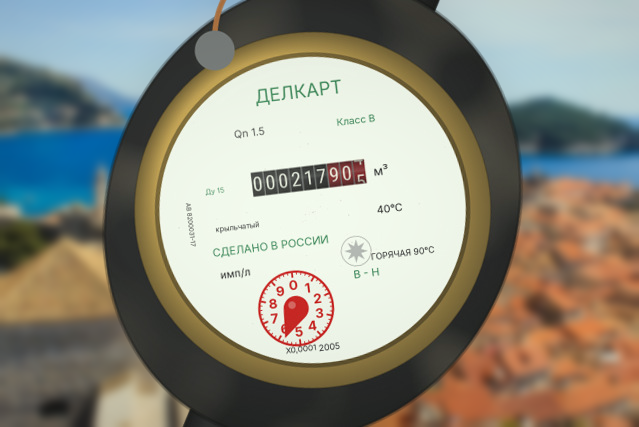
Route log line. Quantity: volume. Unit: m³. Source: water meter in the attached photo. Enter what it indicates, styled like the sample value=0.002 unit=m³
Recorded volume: value=217.9045 unit=m³
